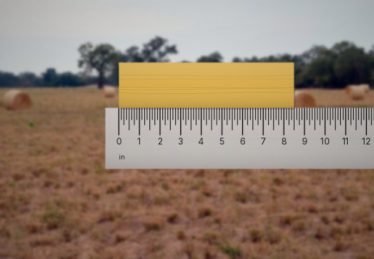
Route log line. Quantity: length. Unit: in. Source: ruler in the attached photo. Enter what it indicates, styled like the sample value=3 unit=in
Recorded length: value=8.5 unit=in
